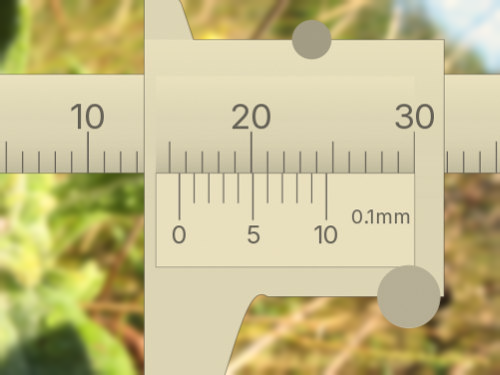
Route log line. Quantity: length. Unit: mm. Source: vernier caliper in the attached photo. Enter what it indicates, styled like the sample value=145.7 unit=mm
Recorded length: value=15.6 unit=mm
